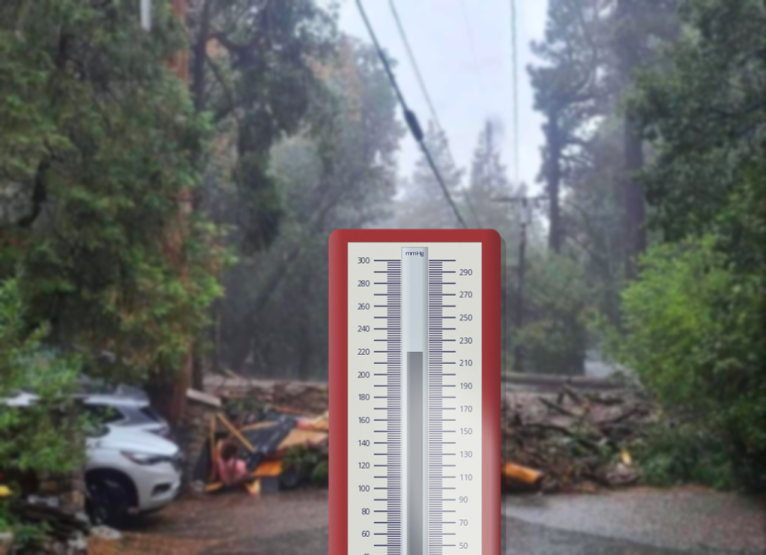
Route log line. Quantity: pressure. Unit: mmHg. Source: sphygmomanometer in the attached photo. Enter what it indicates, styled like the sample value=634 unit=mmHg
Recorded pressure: value=220 unit=mmHg
